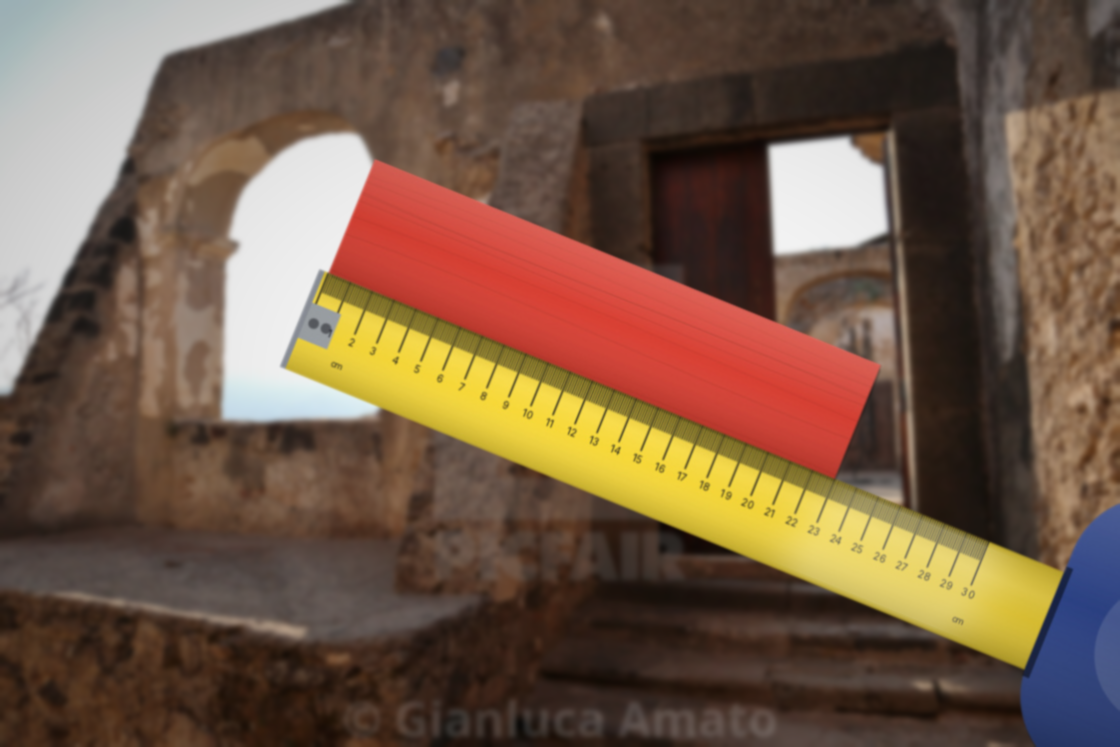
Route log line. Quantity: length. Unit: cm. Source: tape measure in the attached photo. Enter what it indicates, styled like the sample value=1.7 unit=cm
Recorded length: value=23 unit=cm
